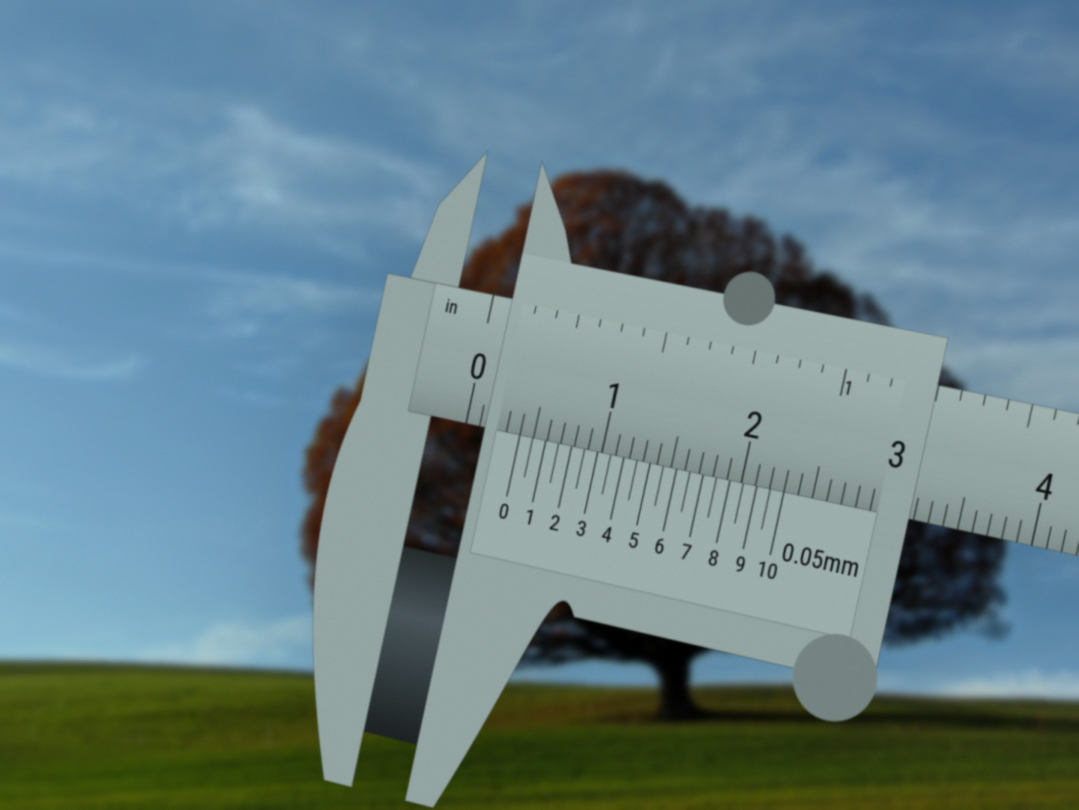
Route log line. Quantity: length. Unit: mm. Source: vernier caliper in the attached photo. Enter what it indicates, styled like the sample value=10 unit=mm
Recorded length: value=4.0 unit=mm
